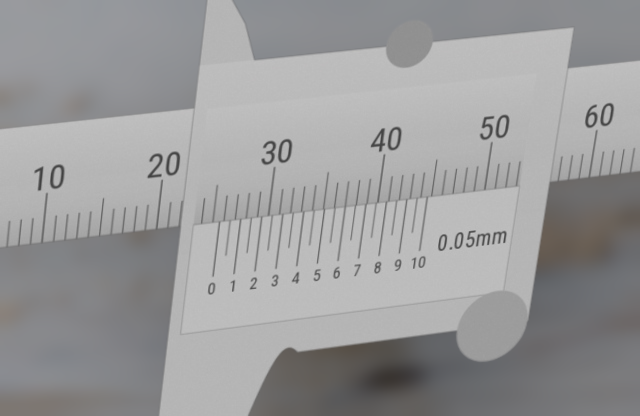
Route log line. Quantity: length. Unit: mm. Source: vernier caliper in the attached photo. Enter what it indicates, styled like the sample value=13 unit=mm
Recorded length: value=25.6 unit=mm
